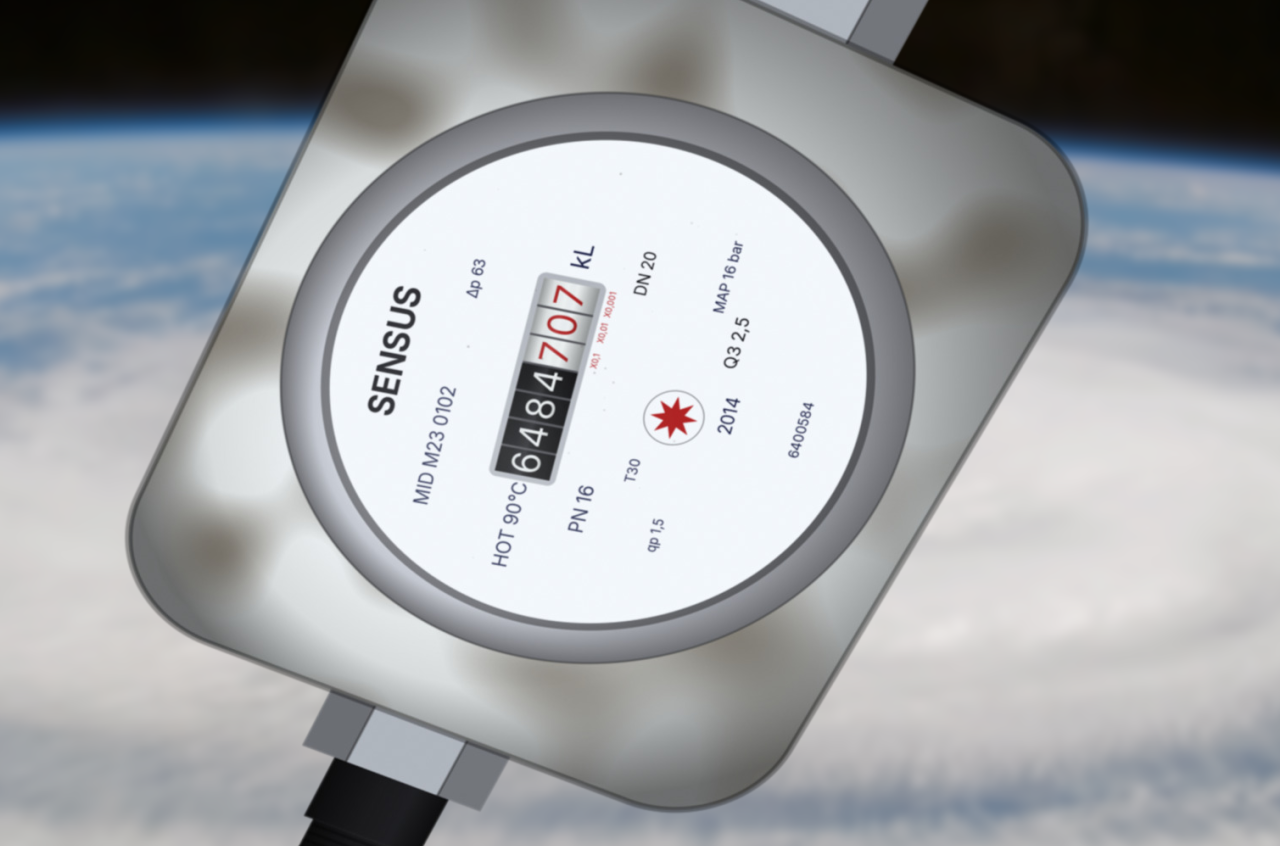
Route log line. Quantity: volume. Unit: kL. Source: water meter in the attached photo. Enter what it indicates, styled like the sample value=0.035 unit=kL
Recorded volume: value=6484.707 unit=kL
